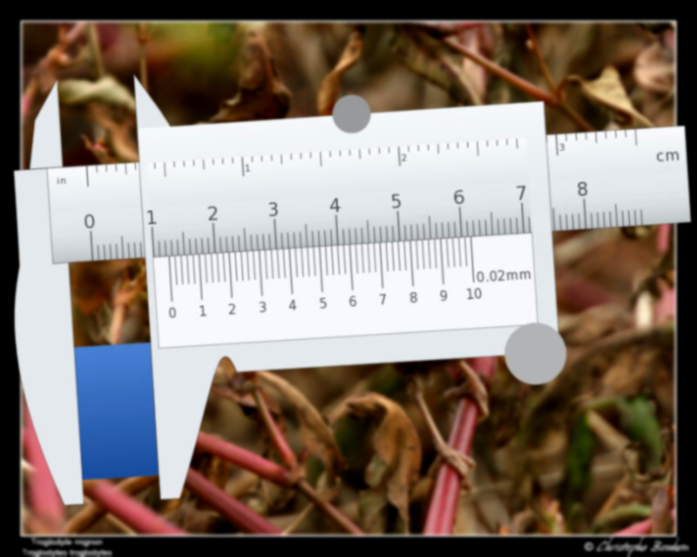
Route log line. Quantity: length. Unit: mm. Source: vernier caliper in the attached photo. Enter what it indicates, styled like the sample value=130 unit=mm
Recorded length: value=12.5 unit=mm
